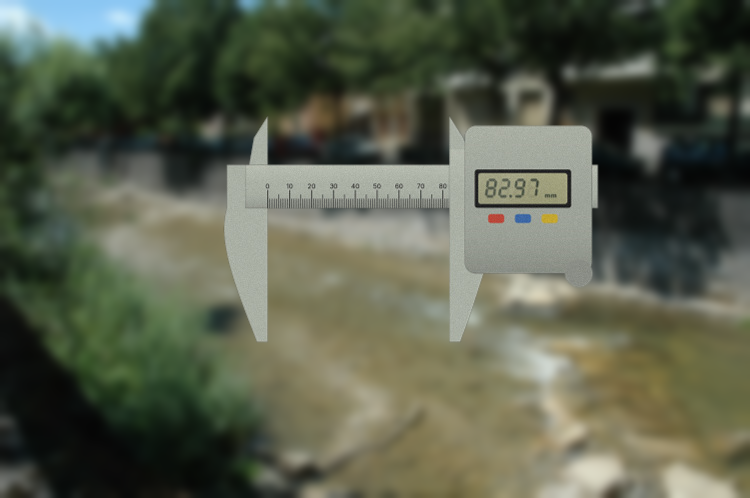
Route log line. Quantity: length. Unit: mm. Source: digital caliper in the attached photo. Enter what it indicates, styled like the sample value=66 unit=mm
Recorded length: value=82.97 unit=mm
